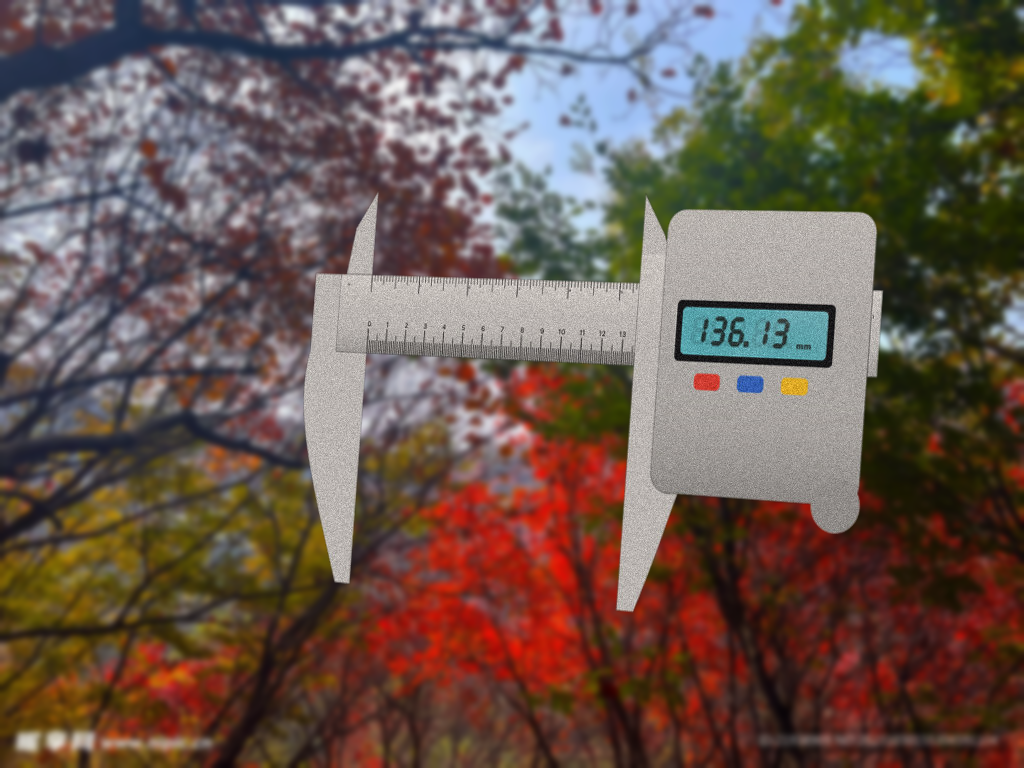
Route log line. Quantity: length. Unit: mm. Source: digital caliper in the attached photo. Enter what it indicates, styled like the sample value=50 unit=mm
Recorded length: value=136.13 unit=mm
